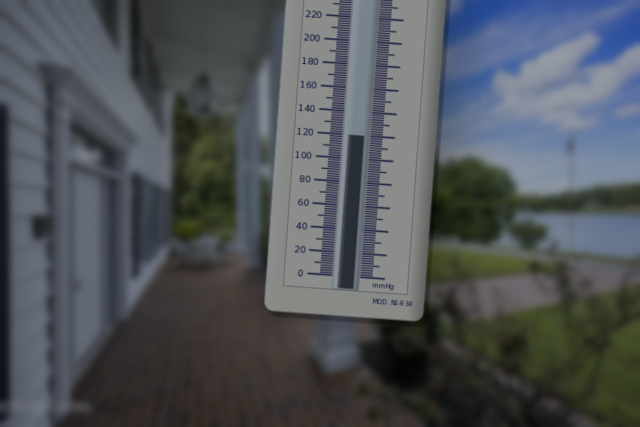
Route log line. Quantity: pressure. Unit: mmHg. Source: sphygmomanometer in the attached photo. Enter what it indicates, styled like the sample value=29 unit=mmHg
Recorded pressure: value=120 unit=mmHg
